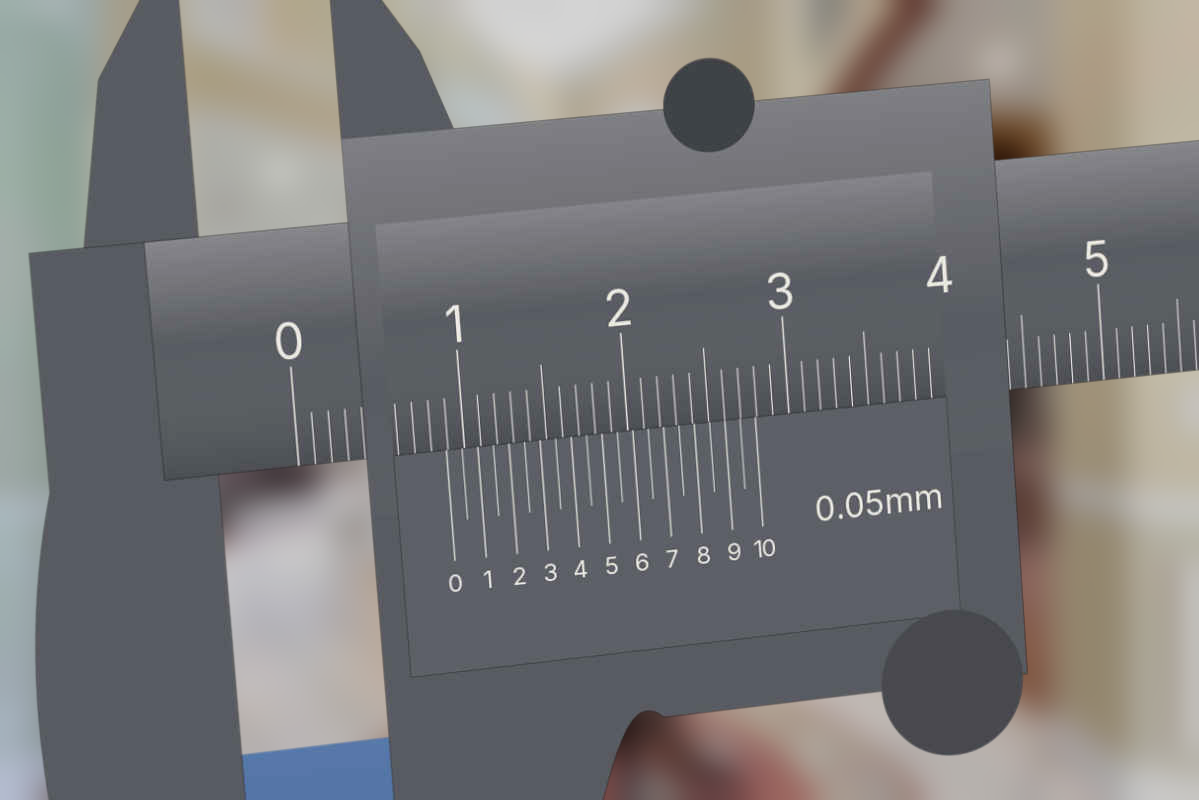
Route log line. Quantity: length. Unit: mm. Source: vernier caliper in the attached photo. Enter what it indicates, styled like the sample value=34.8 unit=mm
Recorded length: value=8.9 unit=mm
